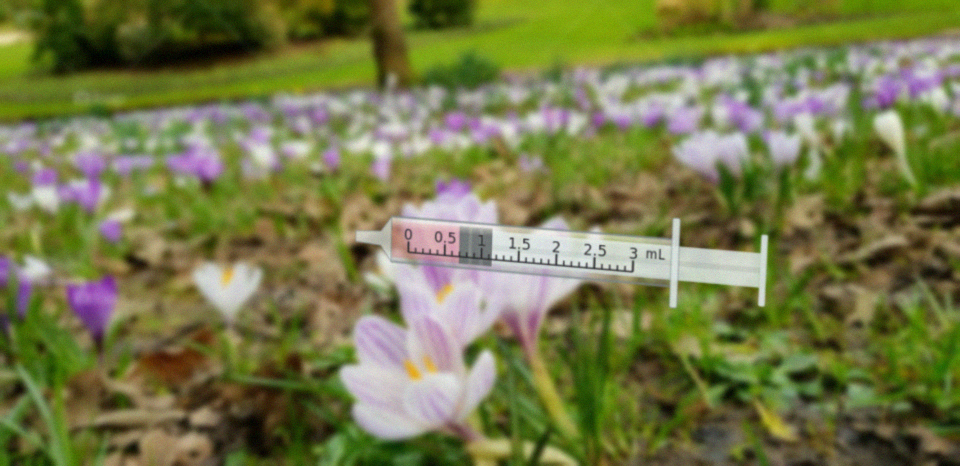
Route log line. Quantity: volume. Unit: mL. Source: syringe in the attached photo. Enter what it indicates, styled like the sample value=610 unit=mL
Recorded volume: value=0.7 unit=mL
